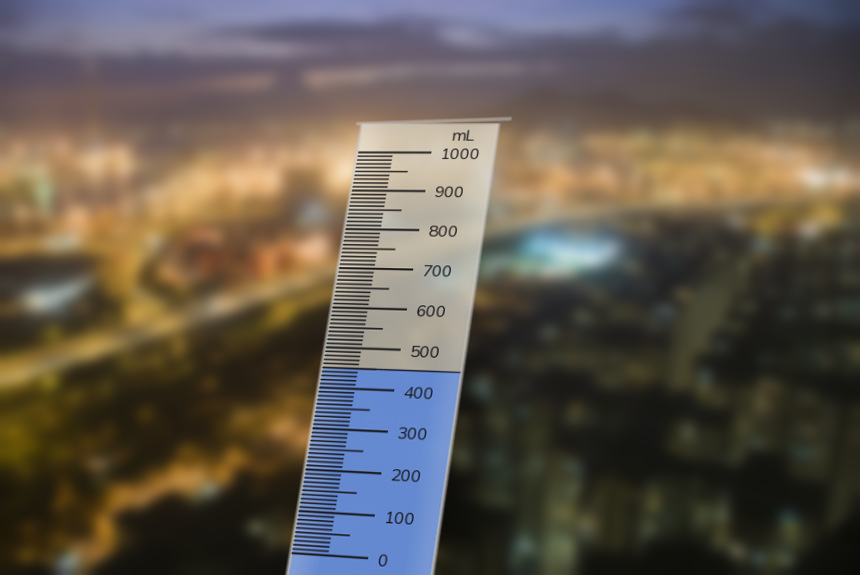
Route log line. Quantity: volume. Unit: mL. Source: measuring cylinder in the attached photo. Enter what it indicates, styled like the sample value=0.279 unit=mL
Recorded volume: value=450 unit=mL
